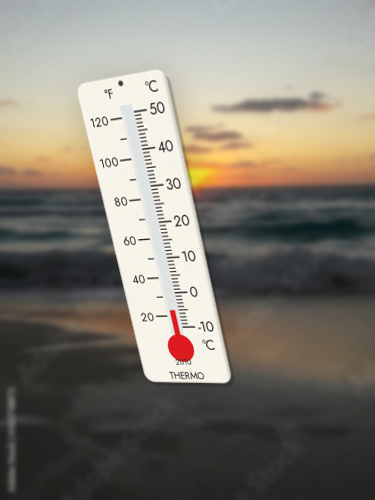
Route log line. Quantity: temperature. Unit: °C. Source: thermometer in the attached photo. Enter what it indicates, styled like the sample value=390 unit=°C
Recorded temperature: value=-5 unit=°C
